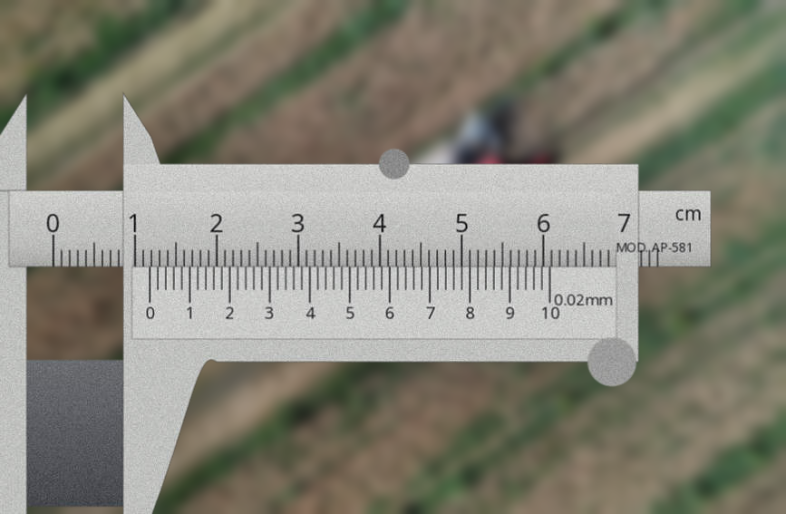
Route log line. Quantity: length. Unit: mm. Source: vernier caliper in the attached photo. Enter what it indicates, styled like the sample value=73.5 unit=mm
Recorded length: value=11.8 unit=mm
